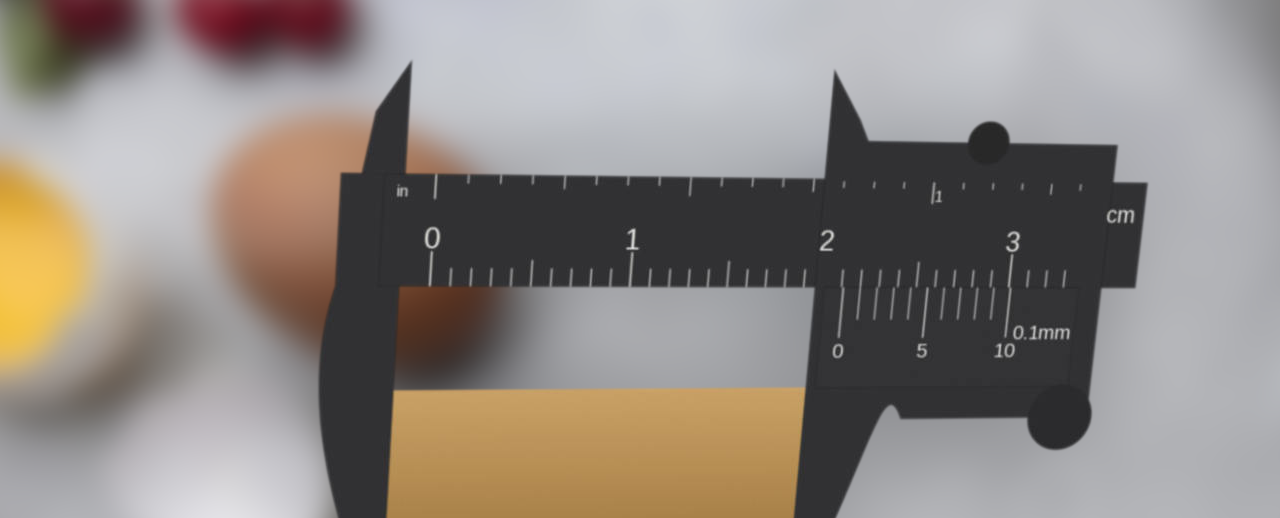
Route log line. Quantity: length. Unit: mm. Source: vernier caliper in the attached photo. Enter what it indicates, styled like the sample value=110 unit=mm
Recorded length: value=21.1 unit=mm
